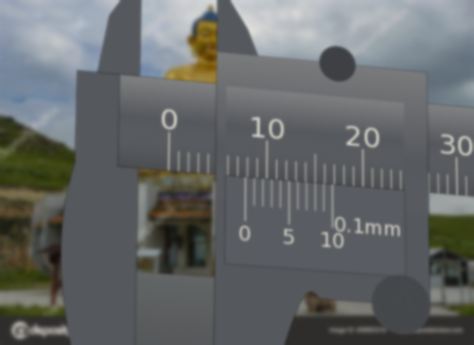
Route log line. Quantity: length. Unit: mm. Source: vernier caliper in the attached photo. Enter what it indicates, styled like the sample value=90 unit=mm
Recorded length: value=7.8 unit=mm
